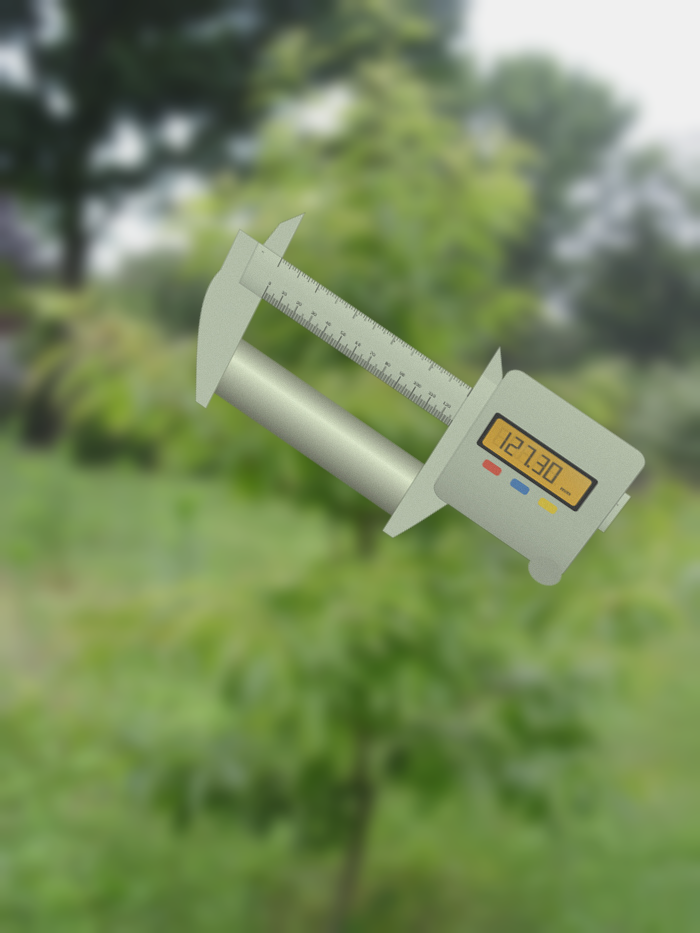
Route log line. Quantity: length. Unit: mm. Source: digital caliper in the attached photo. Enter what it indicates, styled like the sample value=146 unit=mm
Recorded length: value=127.30 unit=mm
